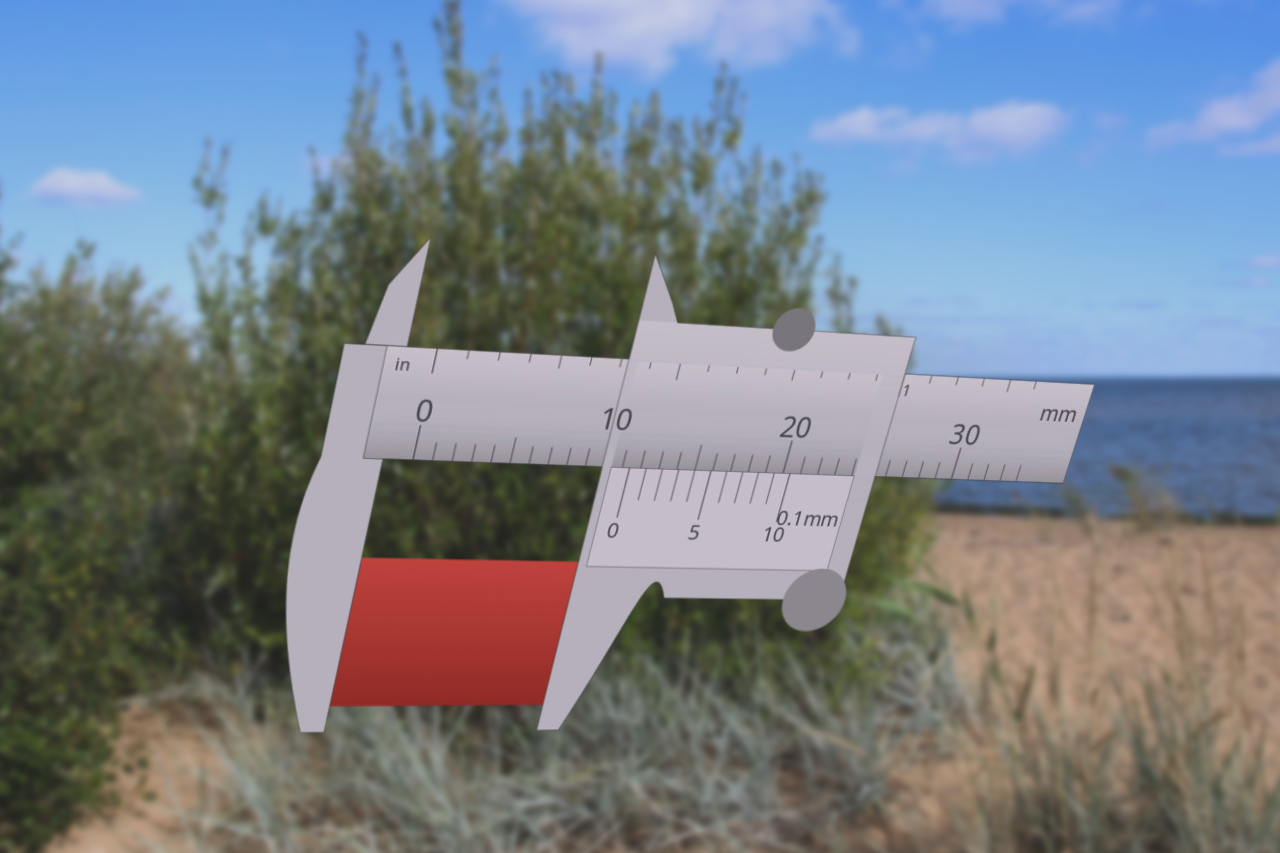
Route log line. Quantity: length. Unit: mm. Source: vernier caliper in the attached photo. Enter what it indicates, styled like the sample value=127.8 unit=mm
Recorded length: value=11.4 unit=mm
